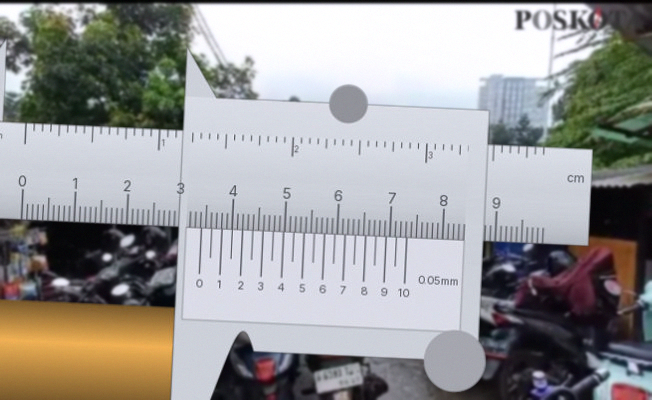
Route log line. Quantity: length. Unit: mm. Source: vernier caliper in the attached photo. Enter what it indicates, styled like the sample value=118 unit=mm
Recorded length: value=34.2 unit=mm
